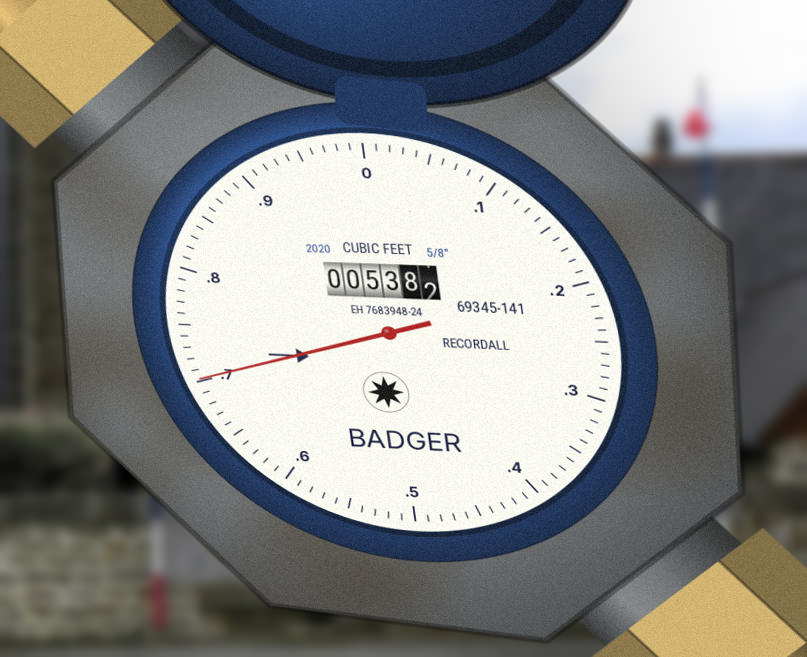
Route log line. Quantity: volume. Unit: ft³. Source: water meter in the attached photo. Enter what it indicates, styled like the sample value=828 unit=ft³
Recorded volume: value=5381.70 unit=ft³
